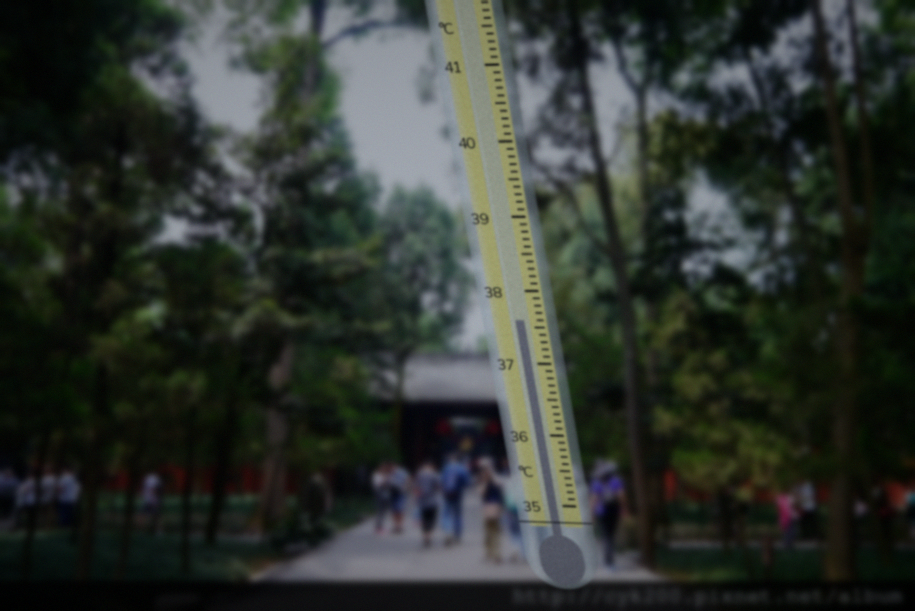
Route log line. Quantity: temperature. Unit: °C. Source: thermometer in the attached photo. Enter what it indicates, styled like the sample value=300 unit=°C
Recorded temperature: value=37.6 unit=°C
